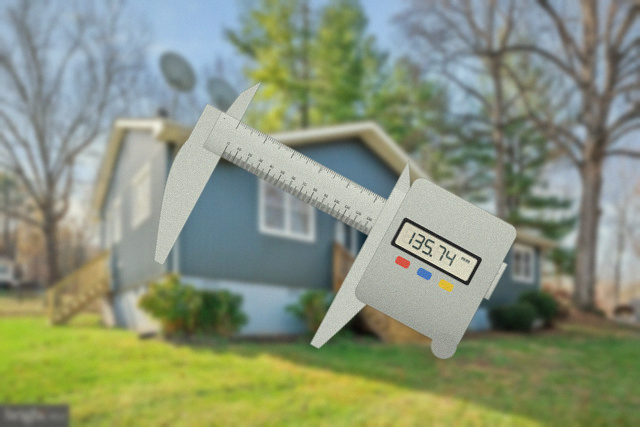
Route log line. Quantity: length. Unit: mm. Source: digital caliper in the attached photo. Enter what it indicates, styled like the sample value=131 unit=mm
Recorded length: value=135.74 unit=mm
